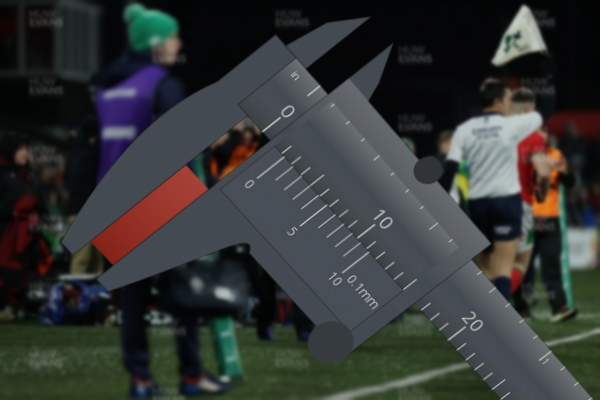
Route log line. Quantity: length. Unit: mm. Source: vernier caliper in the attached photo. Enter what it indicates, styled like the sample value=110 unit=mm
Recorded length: value=2.3 unit=mm
